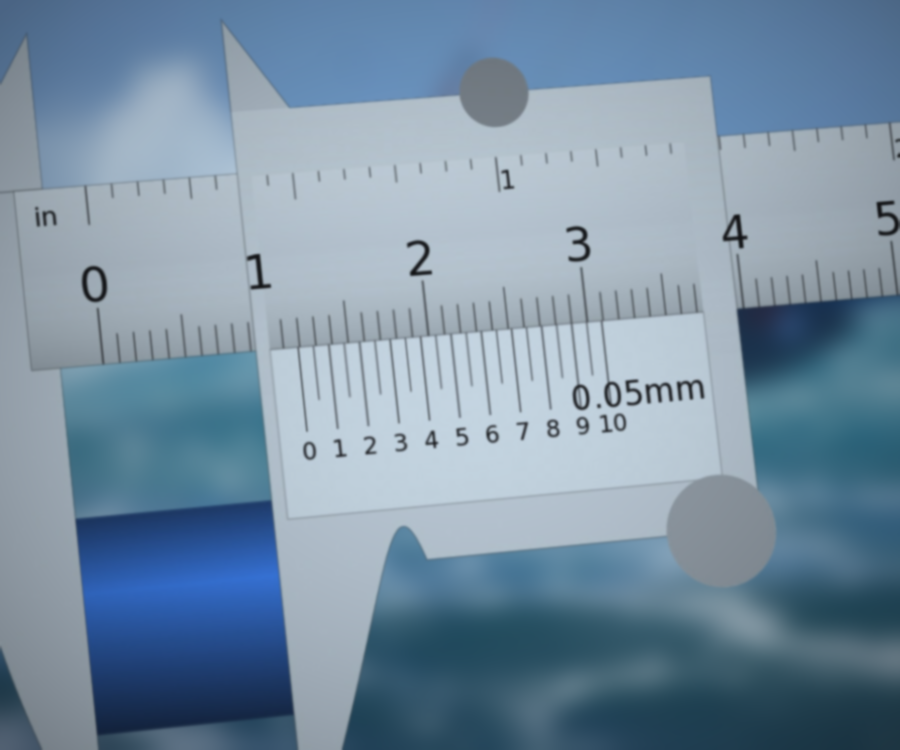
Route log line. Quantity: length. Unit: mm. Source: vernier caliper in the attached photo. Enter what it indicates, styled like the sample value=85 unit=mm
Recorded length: value=11.9 unit=mm
